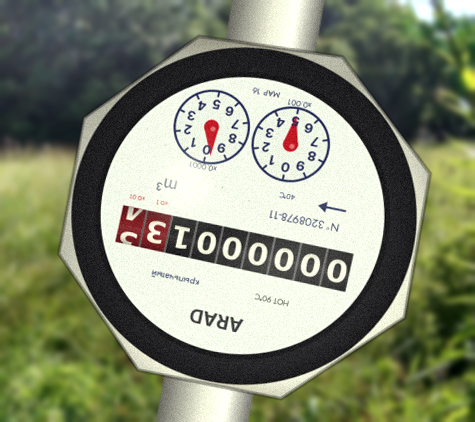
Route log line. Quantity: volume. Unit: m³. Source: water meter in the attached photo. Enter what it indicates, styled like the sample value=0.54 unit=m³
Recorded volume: value=1.3349 unit=m³
